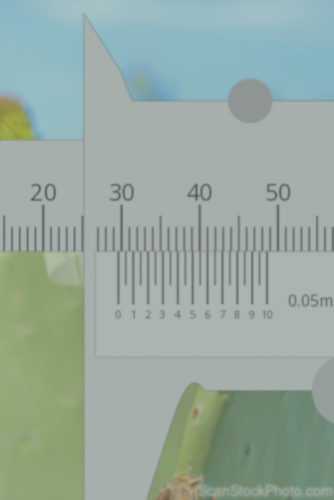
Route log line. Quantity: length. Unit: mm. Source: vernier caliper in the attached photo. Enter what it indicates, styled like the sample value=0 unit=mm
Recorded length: value=29.6 unit=mm
